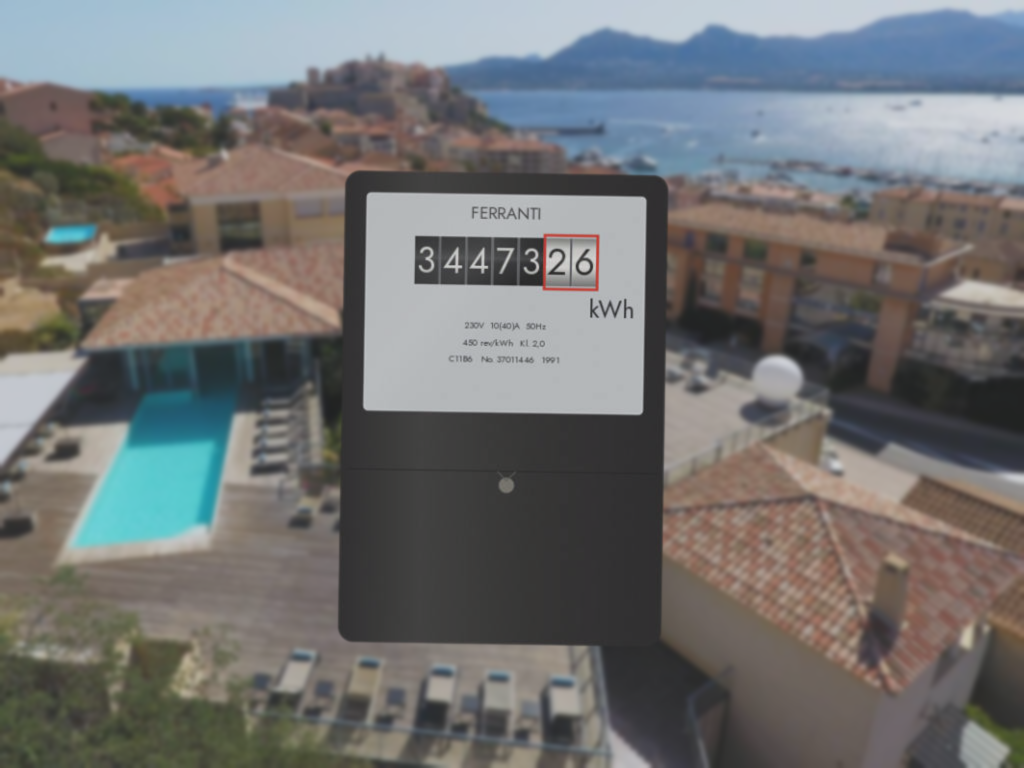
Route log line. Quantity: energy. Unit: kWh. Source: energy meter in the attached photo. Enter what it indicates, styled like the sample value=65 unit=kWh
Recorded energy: value=34473.26 unit=kWh
